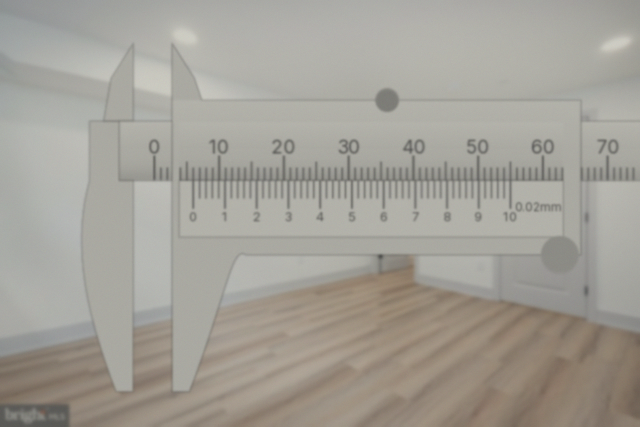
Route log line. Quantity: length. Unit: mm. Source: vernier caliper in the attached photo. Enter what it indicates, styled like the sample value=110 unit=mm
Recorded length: value=6.0 unit=mm
